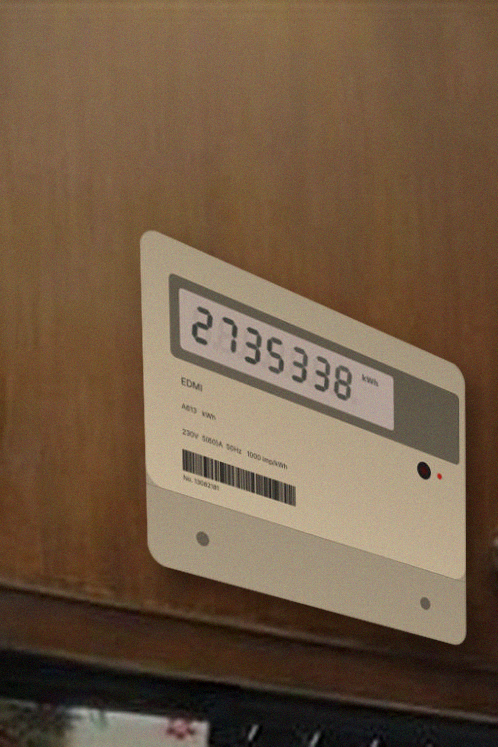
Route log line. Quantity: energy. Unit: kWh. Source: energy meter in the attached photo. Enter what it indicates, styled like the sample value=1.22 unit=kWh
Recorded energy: value=2735338 unit=kWh
